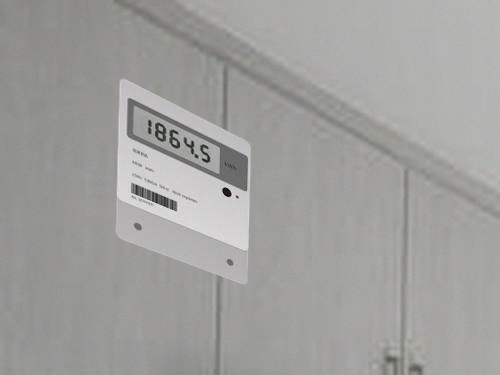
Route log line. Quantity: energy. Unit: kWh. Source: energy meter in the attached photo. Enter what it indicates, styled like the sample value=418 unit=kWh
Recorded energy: value=1864.5 unit=kWh
